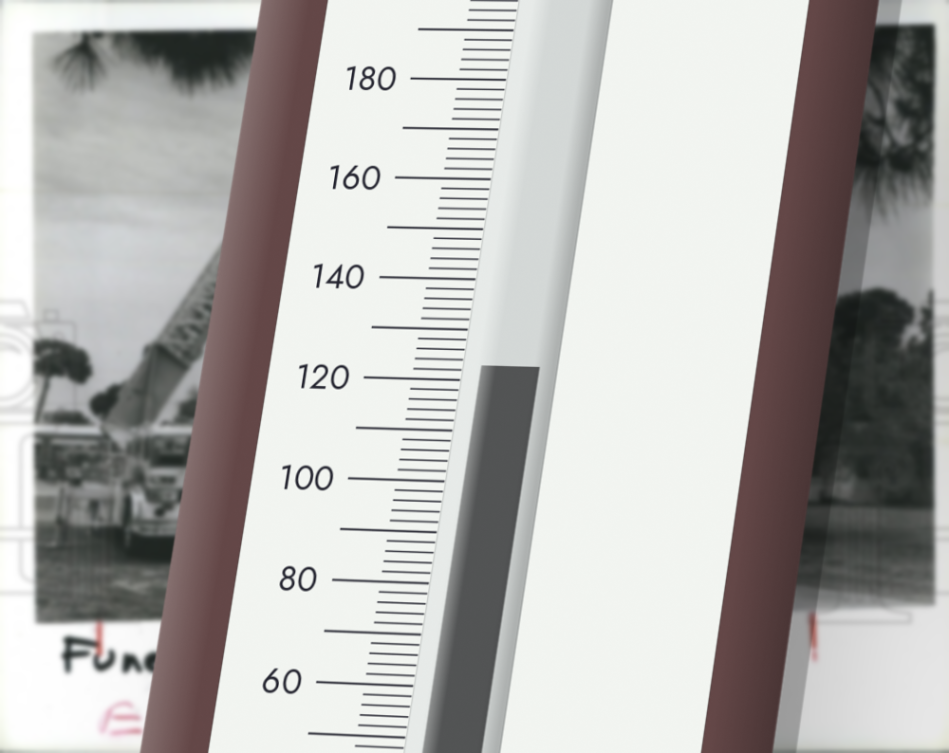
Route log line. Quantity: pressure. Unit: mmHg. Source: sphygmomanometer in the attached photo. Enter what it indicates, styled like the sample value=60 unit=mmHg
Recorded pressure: value=123 unit=mmHg
